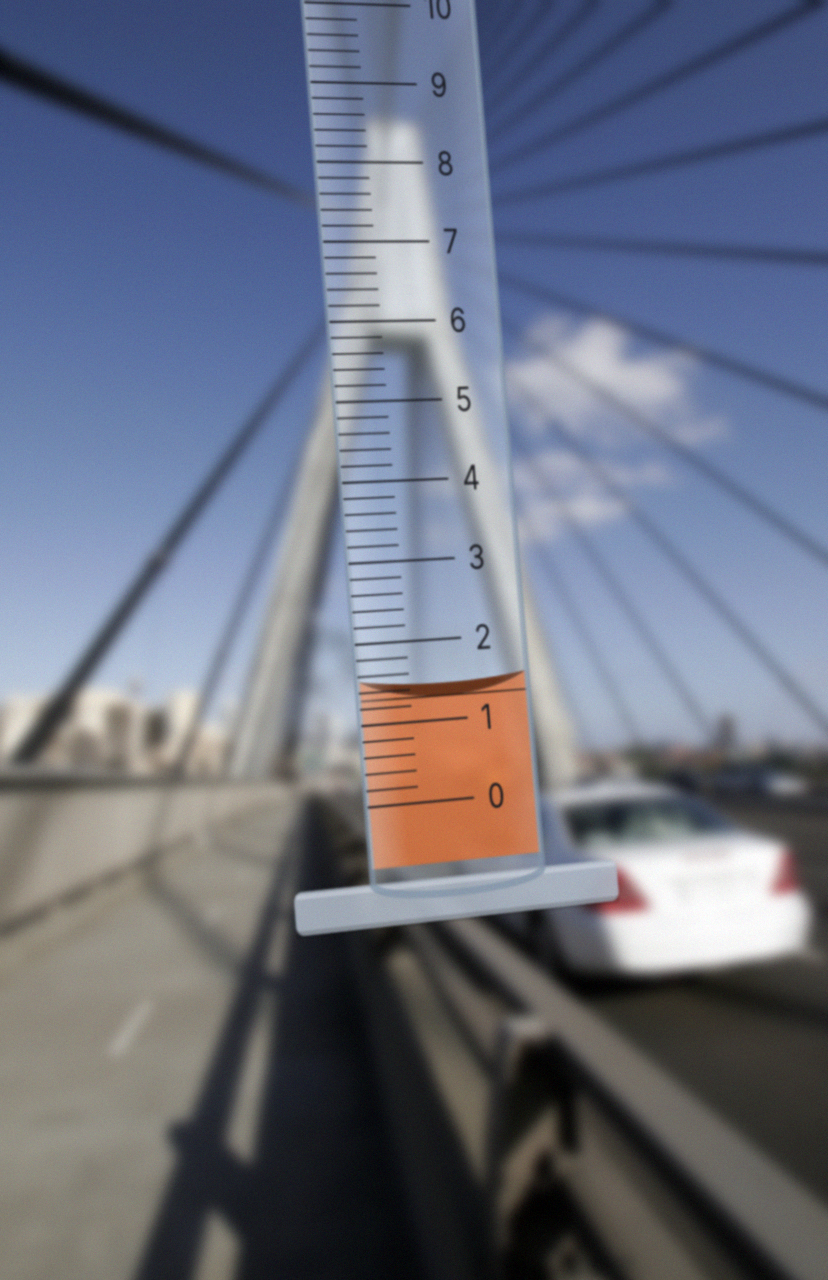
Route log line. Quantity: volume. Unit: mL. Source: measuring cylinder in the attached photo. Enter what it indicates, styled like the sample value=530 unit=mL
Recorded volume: value=1.3 unit=mL
